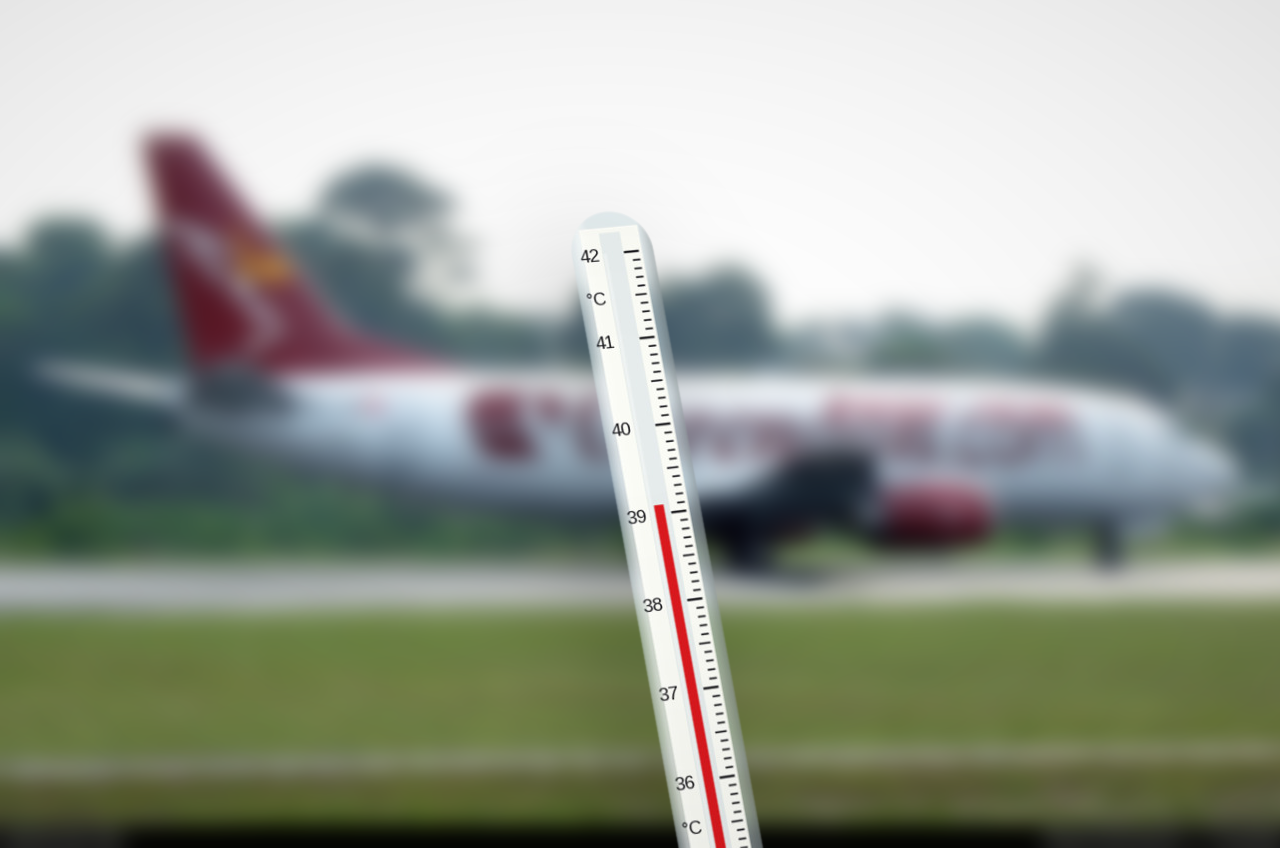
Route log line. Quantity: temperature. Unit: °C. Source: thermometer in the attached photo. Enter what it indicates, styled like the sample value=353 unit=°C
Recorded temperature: value=39.1 unit=°C
